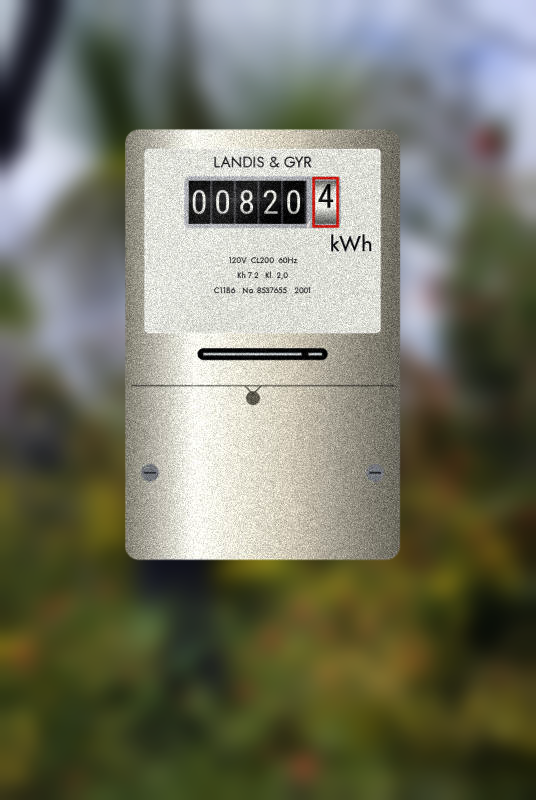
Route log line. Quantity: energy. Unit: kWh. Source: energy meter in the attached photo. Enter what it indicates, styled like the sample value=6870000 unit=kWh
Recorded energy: value=820.4 unit=kWh
